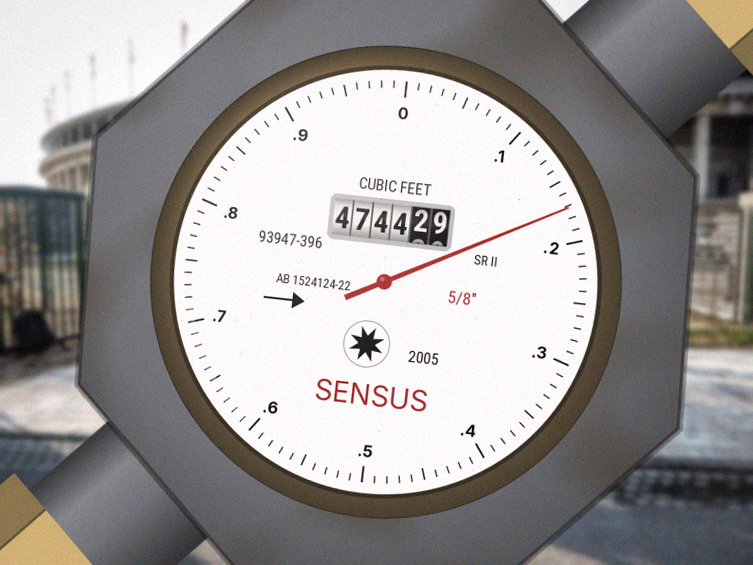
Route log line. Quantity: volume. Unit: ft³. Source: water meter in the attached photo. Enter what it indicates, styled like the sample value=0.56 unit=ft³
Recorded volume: value=474429.17 unit=ft³
